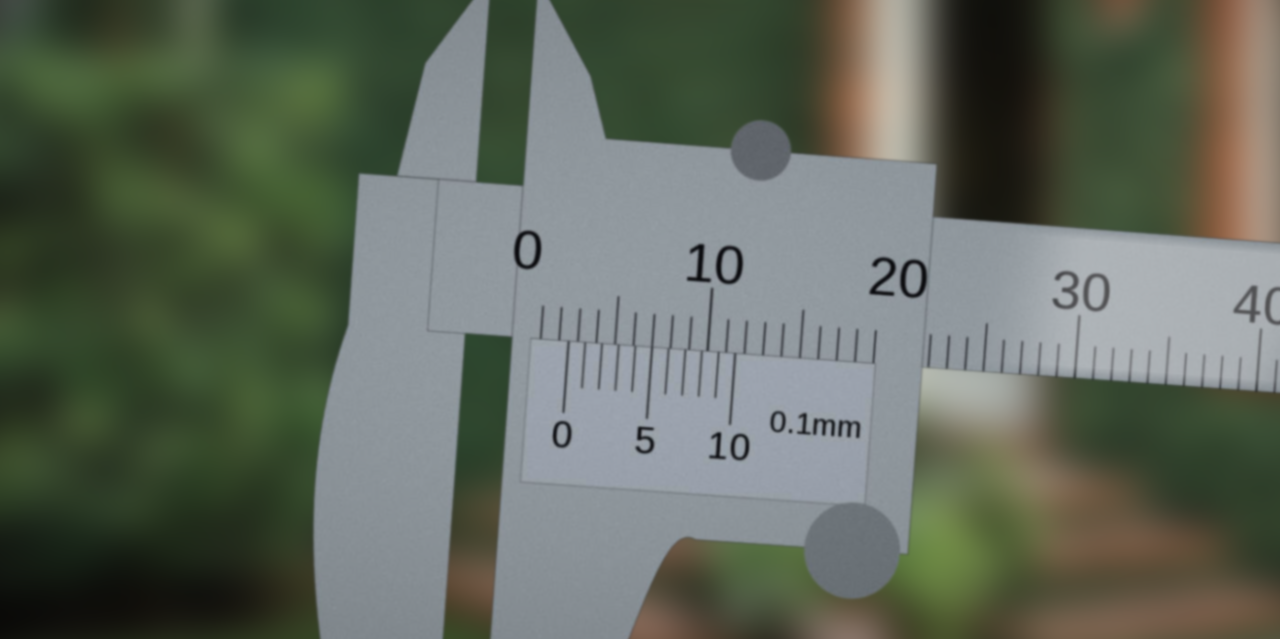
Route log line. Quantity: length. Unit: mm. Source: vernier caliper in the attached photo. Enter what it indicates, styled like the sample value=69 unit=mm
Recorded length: value=2.5 unit=mm
